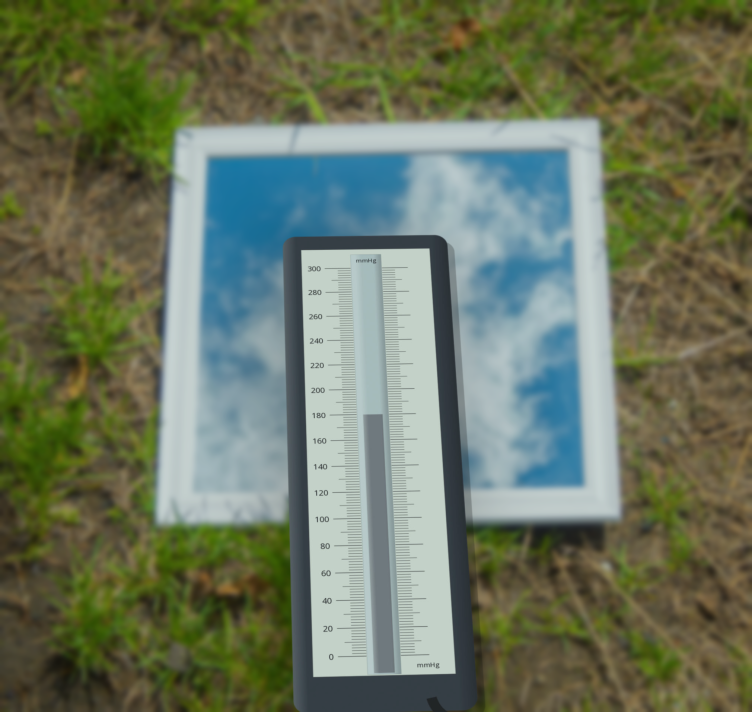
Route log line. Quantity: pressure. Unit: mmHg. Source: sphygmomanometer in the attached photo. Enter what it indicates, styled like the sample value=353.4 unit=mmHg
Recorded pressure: value=180 unit=mmHg
